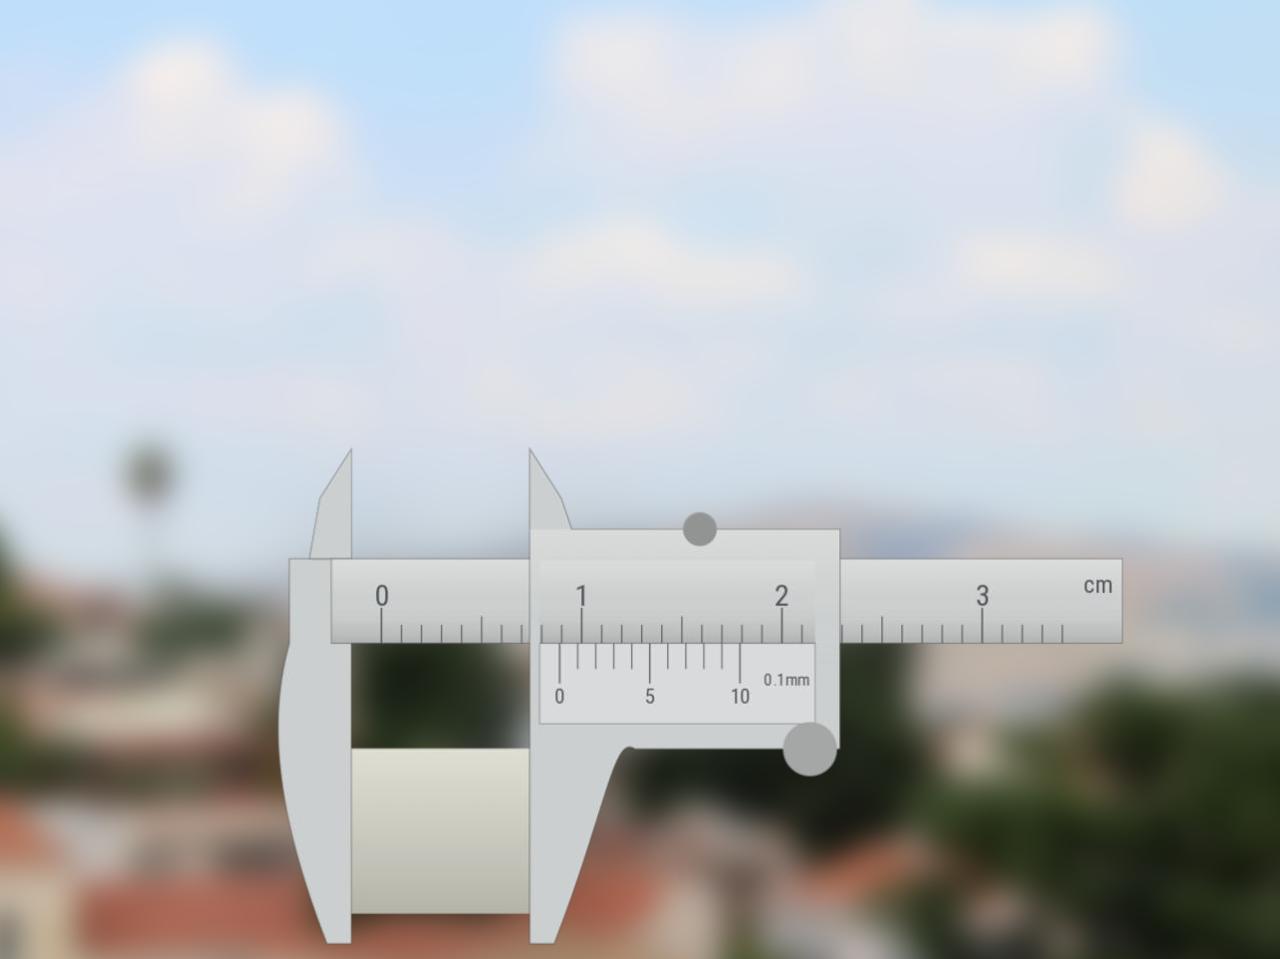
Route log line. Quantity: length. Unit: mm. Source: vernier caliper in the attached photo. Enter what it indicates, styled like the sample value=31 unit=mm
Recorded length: value=8.9 unit=mm
